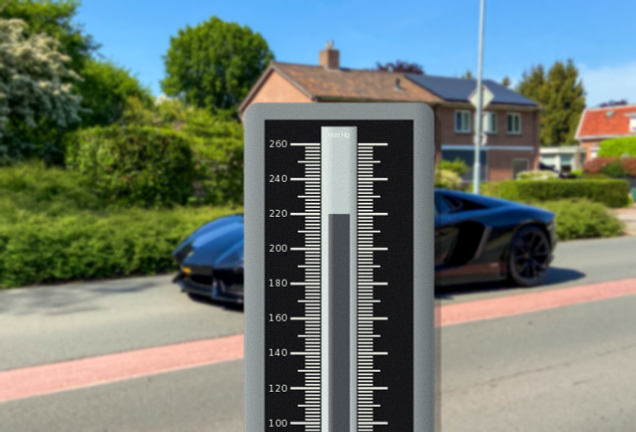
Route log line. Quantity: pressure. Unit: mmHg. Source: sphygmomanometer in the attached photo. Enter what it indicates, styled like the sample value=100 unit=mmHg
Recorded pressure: value=220 unit=mmHg
